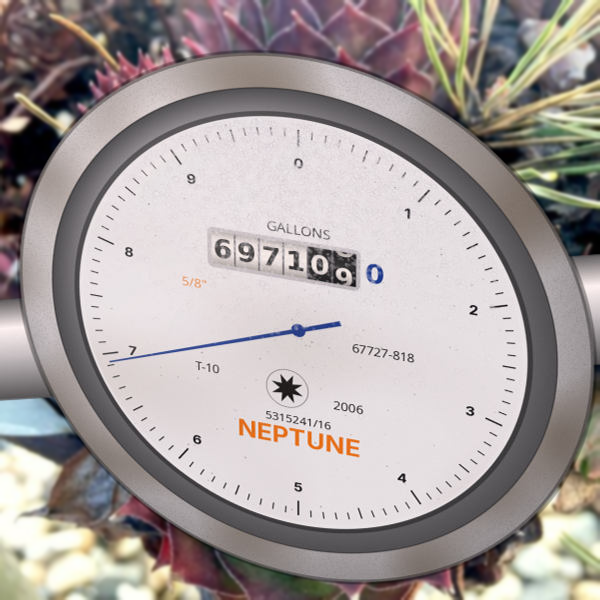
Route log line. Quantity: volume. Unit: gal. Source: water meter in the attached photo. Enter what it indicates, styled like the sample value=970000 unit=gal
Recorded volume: value=6971086.9 unit=gal
